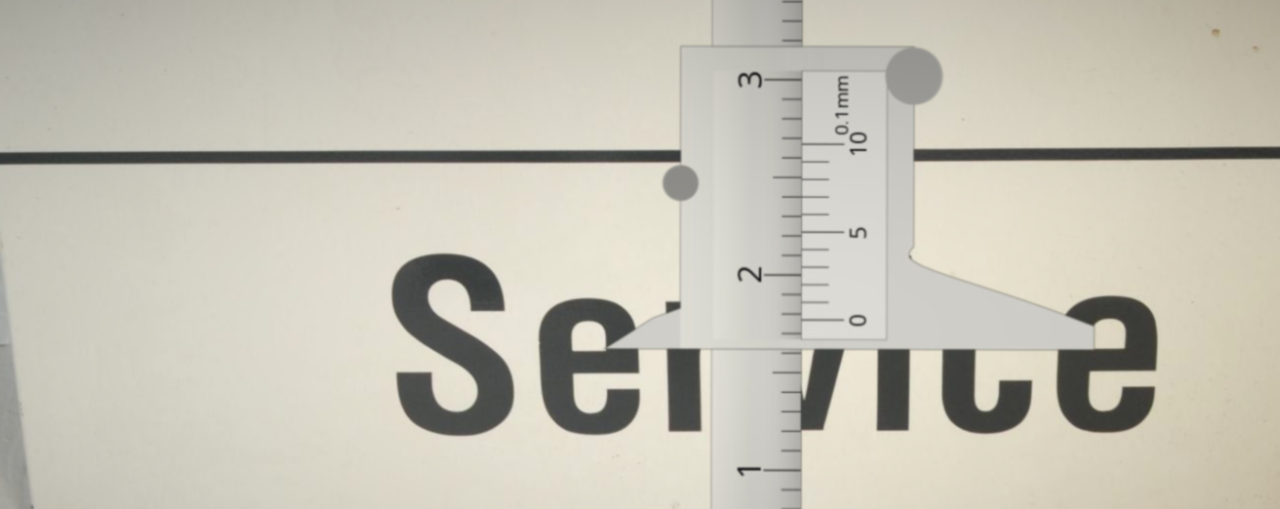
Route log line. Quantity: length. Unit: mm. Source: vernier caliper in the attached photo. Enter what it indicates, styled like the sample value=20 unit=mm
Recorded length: value=17.7 unit=mm
